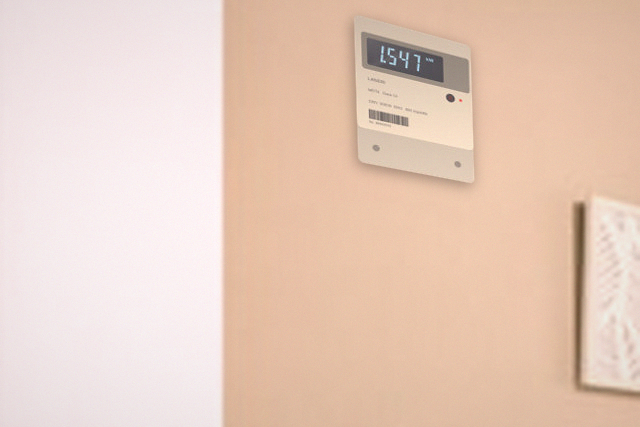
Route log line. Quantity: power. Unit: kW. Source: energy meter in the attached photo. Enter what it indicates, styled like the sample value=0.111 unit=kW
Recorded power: value=1.547 unit=kW
